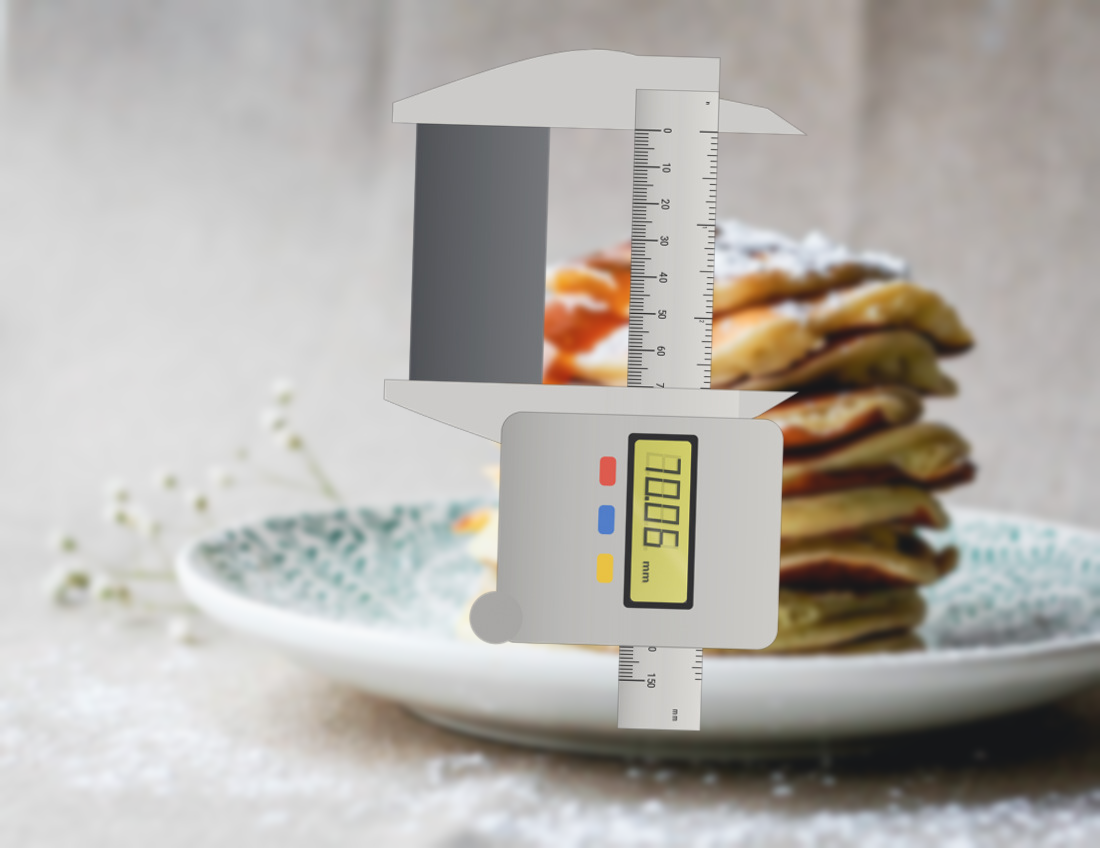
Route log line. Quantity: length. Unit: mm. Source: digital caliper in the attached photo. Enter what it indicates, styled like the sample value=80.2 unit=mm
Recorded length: value=70.06 unit=mm
